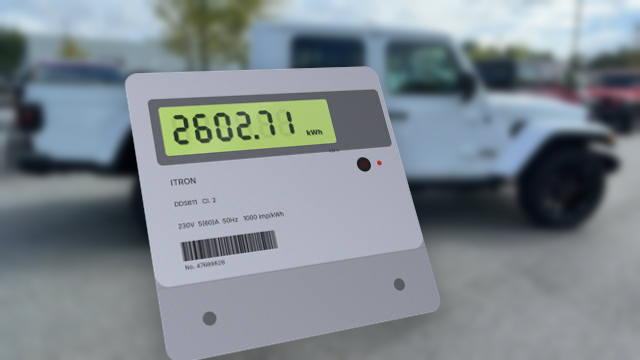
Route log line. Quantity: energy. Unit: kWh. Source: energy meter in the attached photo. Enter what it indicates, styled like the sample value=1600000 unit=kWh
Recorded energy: value=2602.71 unit=kWh
